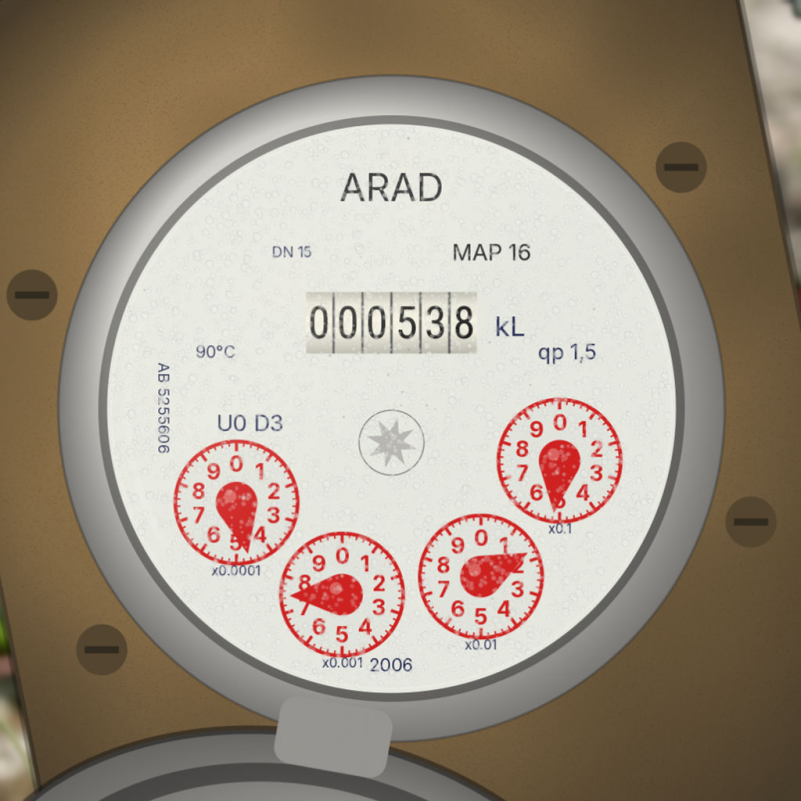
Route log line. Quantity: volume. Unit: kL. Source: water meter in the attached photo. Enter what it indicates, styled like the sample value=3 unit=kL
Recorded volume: value=538.5174 unit=kL
